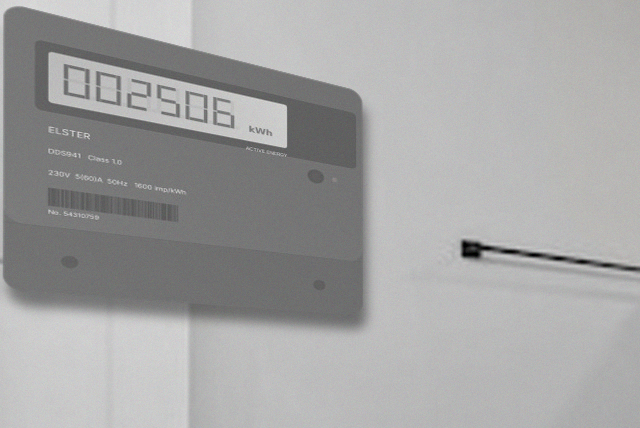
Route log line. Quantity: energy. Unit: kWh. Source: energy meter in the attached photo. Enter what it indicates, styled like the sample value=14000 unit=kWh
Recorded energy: value=2506 unit=kWh
